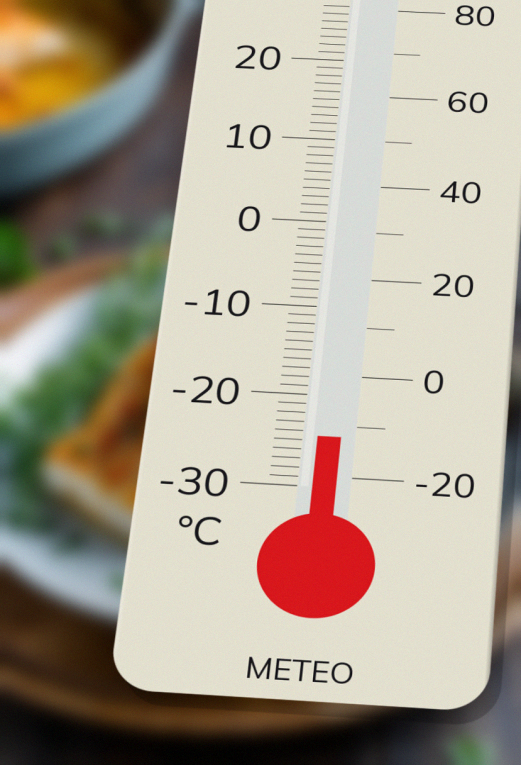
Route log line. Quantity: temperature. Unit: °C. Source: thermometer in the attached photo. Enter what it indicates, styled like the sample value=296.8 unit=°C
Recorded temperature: value=-24.5 unit=°C
